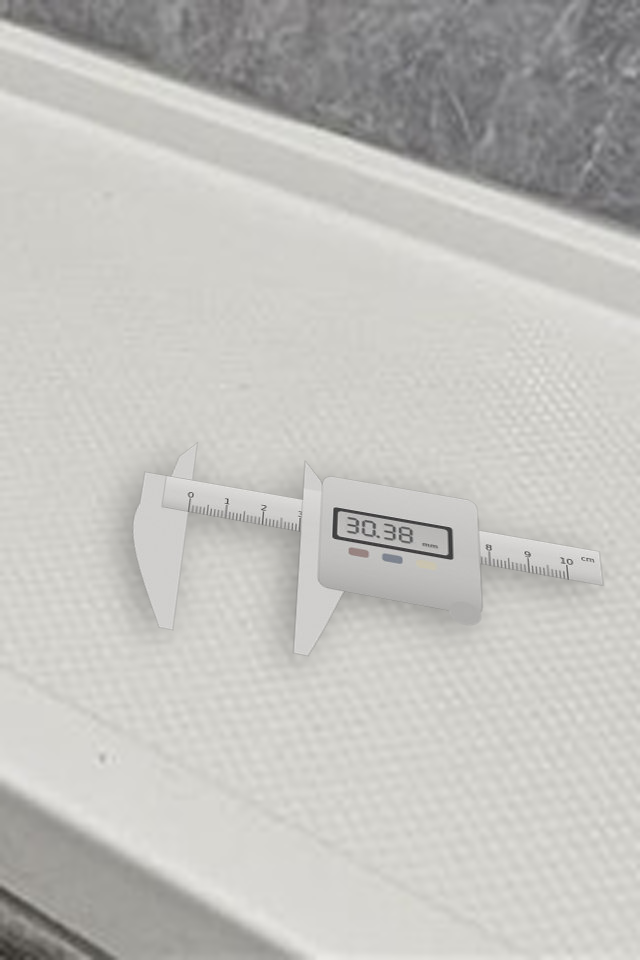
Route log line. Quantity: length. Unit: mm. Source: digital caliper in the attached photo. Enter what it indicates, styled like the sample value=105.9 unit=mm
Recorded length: value=30.38 unit=mm
